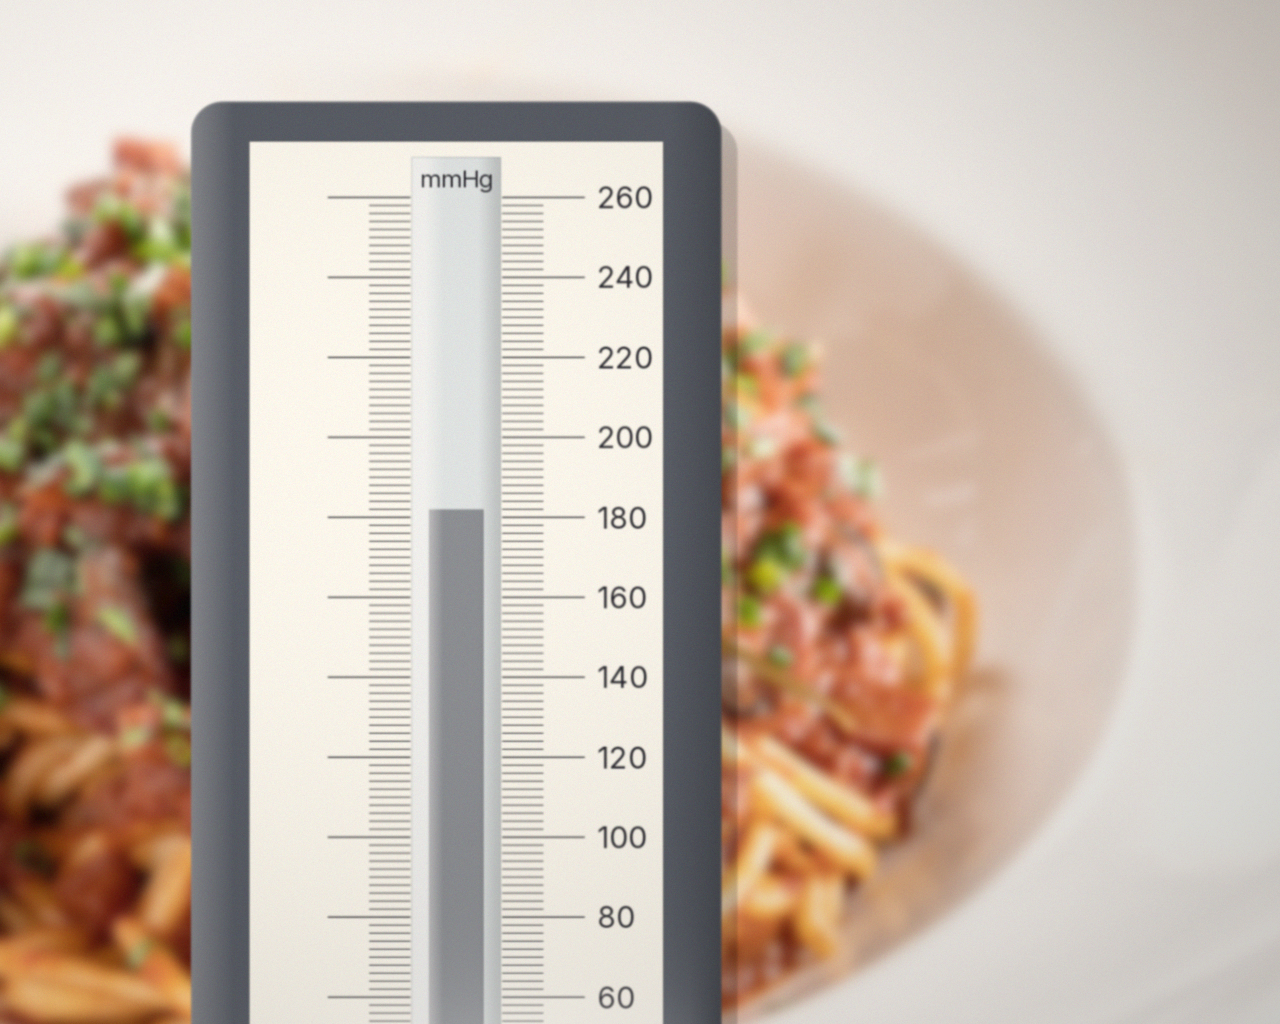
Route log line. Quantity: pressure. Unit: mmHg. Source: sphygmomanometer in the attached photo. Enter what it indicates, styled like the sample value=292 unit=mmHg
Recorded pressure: value=182 unit=mmHg
